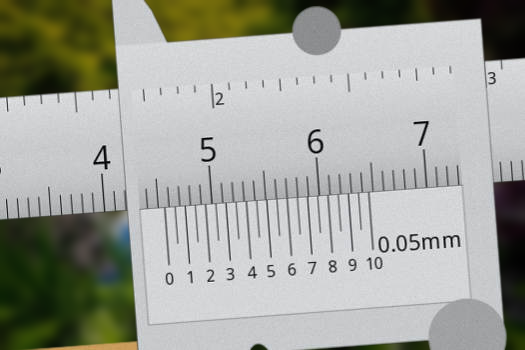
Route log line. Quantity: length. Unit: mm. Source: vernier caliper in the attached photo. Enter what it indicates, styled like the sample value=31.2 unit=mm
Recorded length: value=45.6 unit=mm
